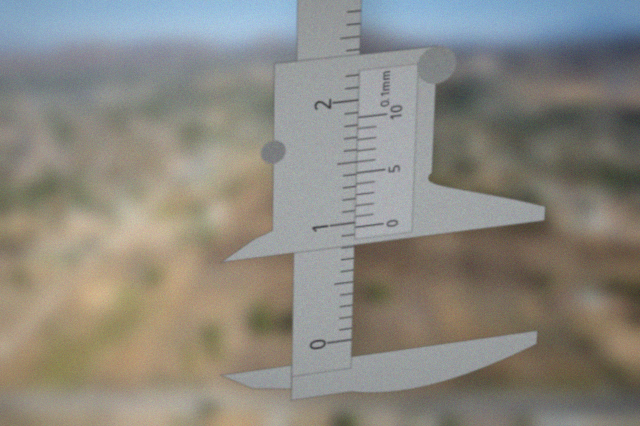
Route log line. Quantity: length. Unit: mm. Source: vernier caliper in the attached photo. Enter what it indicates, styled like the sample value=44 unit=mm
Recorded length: value=9.6 unit=mm
